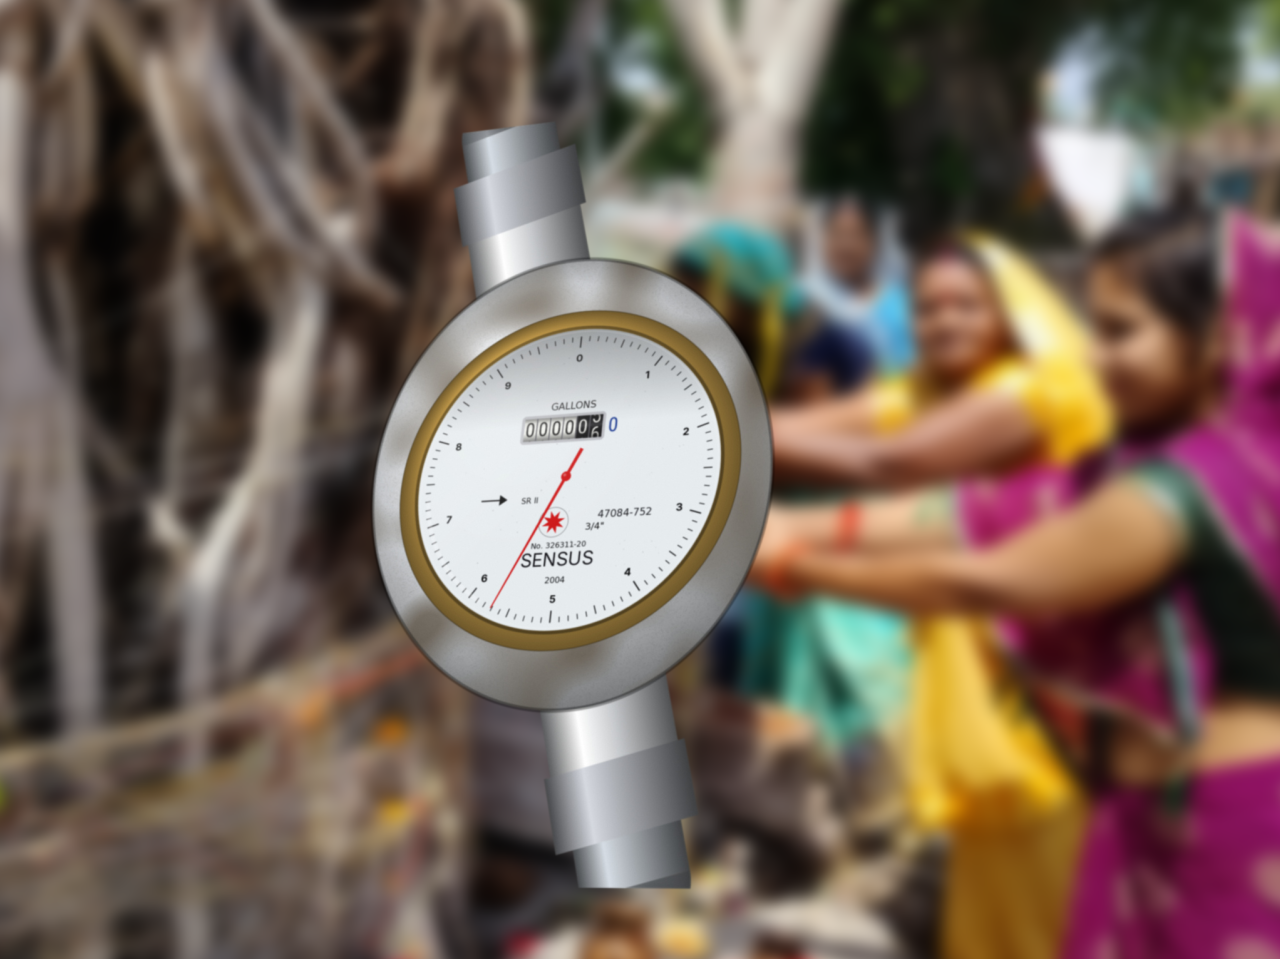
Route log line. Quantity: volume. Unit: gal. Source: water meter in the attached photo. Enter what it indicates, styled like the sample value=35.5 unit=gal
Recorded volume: value=55.7 unit=gal
